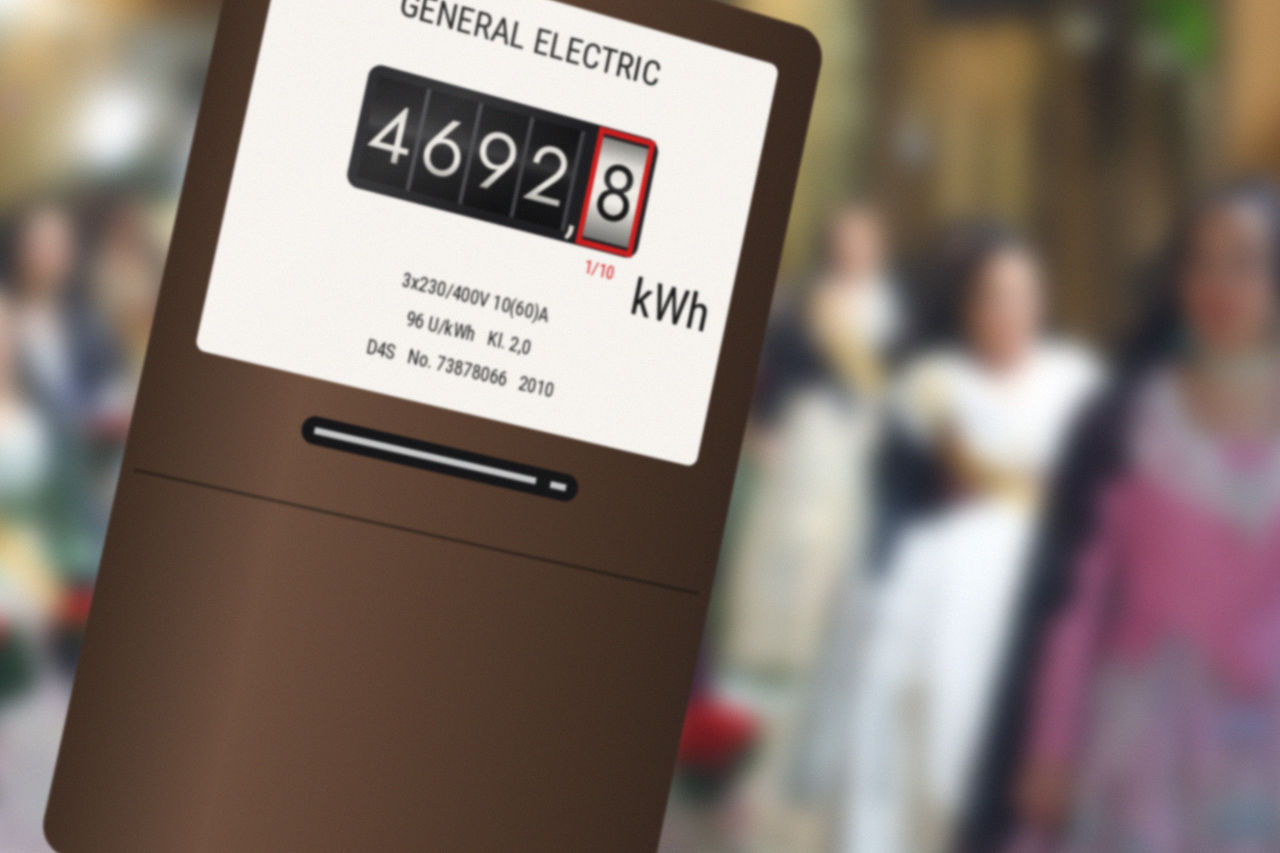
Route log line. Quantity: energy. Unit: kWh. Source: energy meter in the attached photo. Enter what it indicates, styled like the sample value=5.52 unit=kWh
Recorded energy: value=4692.8 unit=kWh
